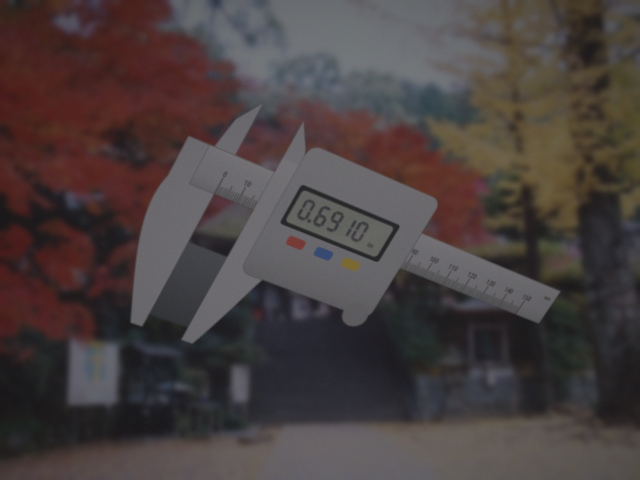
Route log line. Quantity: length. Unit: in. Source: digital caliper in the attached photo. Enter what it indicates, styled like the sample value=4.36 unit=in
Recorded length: value=0.6910 unit=in
